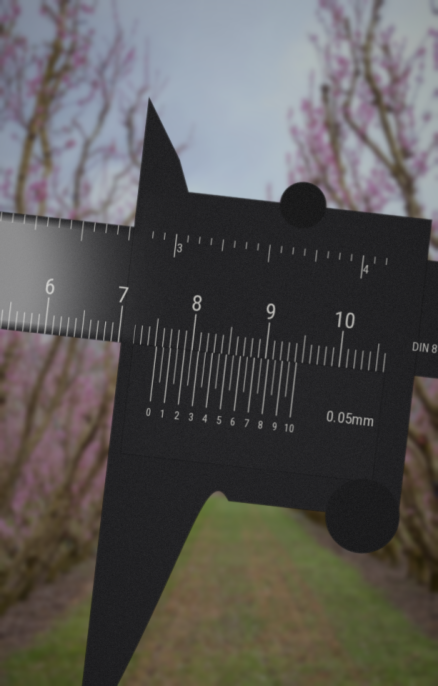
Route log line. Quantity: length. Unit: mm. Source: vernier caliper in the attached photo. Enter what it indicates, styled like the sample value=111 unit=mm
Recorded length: value=75.2 unit=mm
